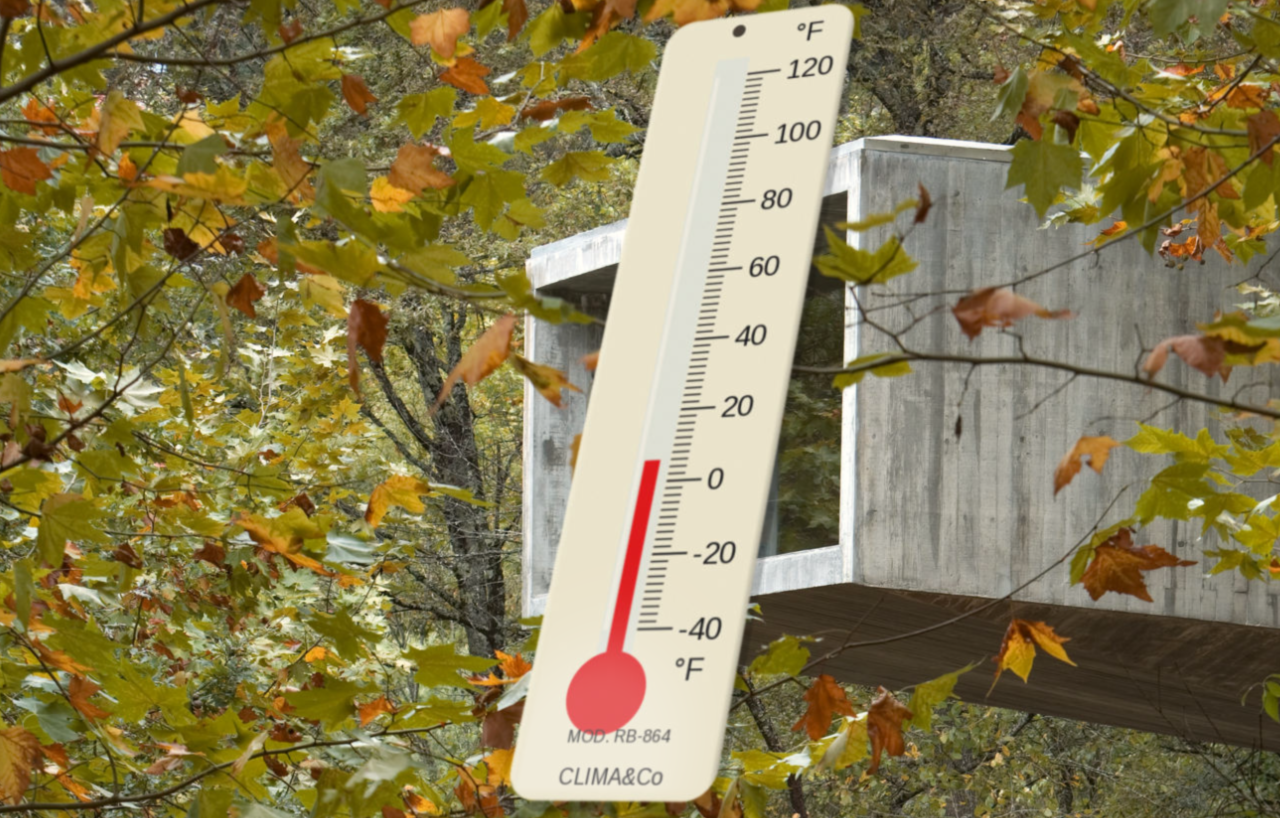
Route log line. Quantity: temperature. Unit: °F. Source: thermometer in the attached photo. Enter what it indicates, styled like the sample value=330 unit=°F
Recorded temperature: value=6 unit=°F
